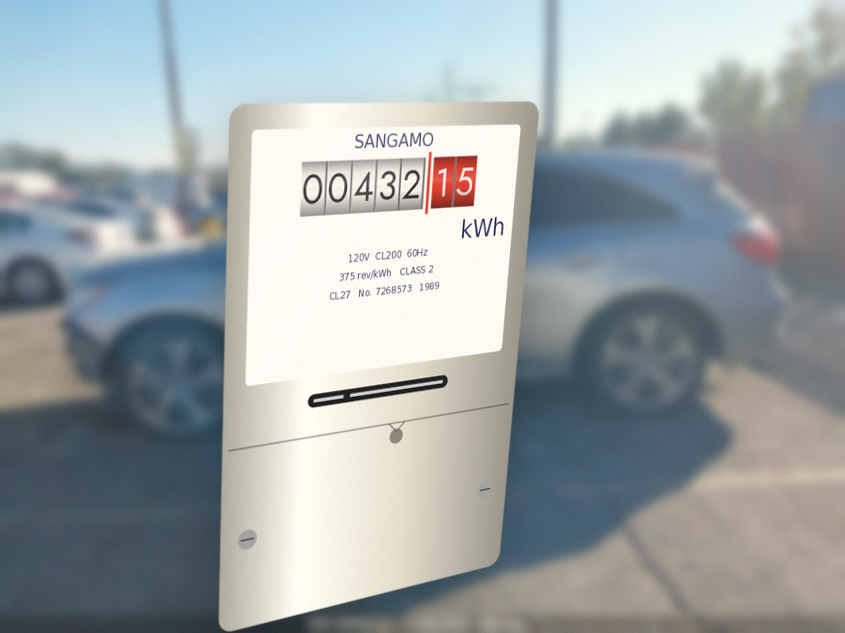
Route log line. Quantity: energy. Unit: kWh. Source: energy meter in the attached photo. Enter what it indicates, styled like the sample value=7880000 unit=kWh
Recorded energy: value=432.15 unit=kWh
